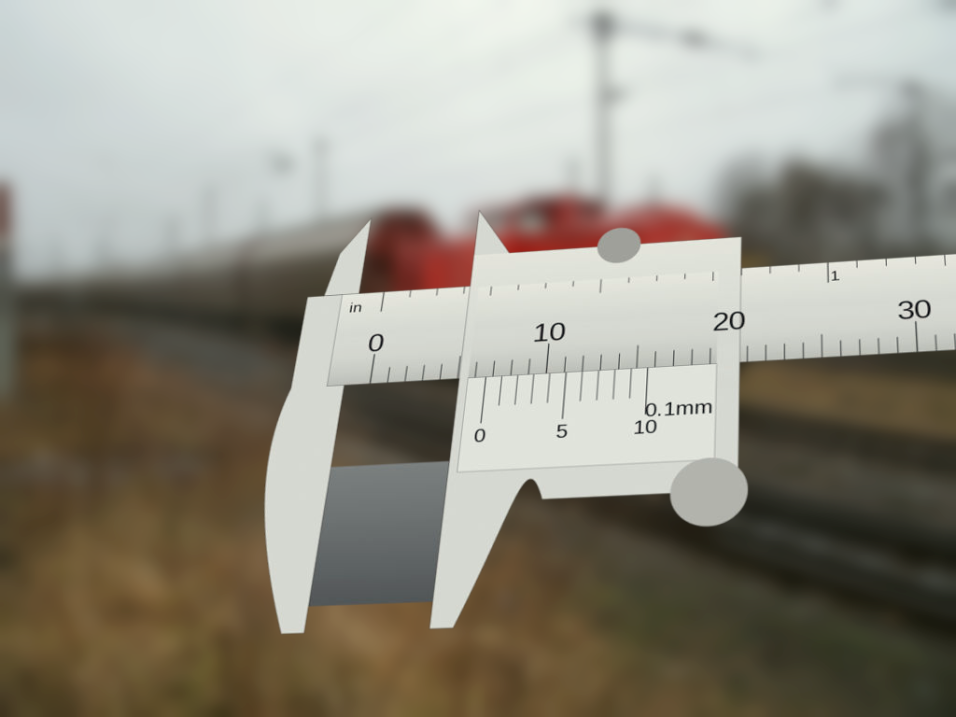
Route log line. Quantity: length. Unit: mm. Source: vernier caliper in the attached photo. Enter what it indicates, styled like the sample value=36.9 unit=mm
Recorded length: value=6.6 unit=mm
